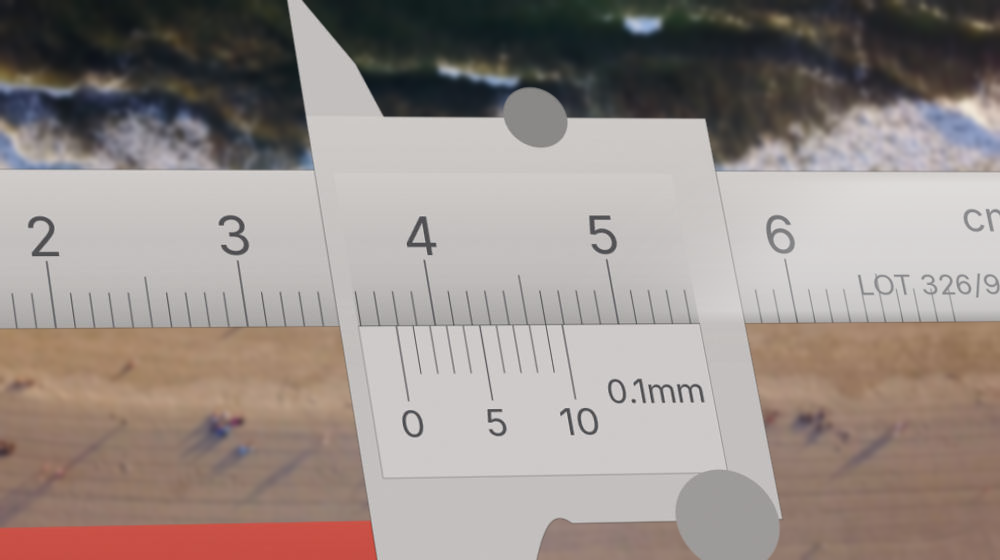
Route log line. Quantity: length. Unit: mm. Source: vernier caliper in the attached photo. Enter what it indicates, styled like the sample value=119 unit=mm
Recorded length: value=37.9 unit=mm
